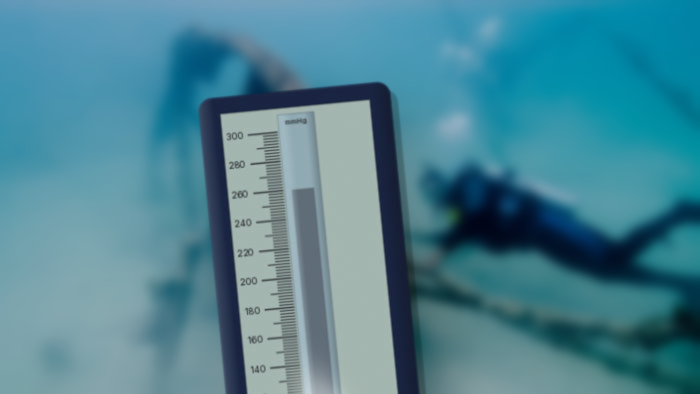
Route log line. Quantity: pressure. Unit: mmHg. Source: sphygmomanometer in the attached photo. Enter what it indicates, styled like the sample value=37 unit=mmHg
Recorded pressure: value=260 unit=mmHg
